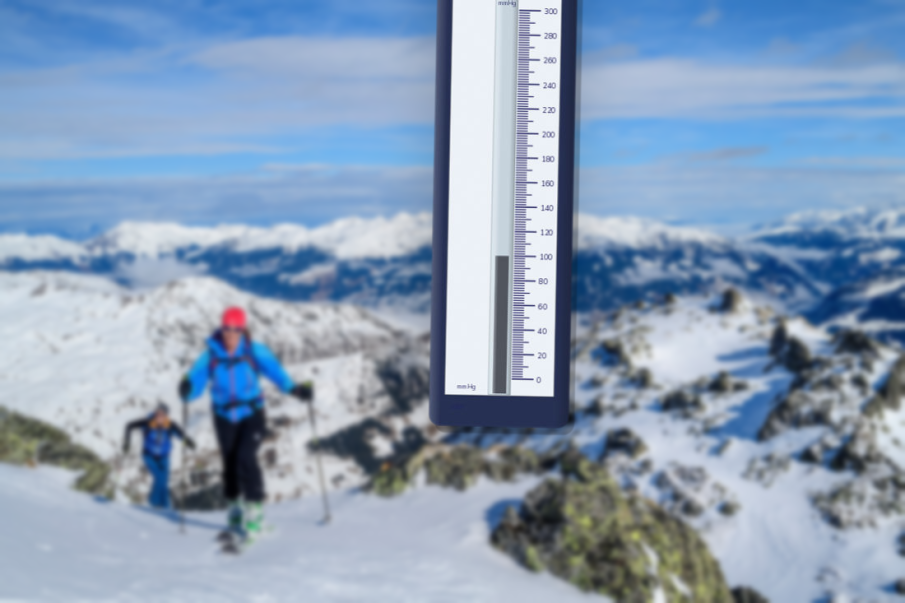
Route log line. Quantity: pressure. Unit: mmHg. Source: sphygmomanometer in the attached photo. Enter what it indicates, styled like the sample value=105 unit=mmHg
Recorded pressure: value=100 unit=mmHg
